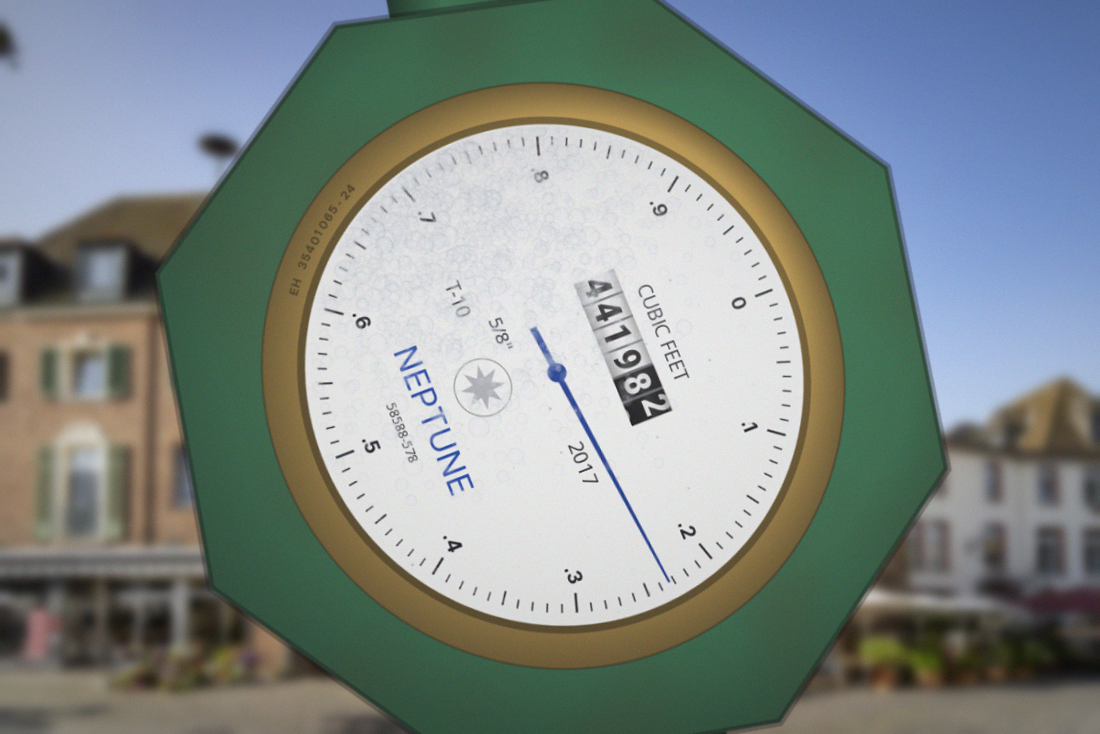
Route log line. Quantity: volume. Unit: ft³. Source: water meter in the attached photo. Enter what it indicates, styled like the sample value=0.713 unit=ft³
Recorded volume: value=441982.23 unit=ft³
